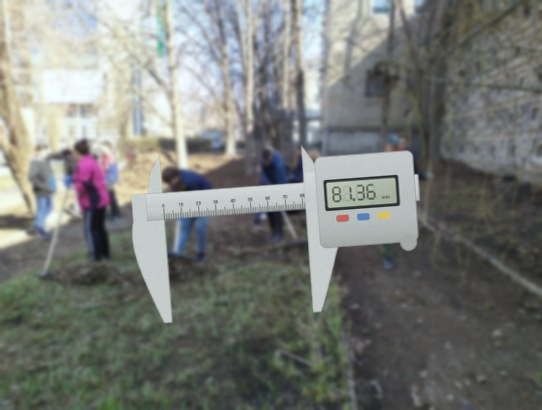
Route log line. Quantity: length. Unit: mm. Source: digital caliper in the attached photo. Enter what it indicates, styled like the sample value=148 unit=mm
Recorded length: value=81.36 unit=mm
